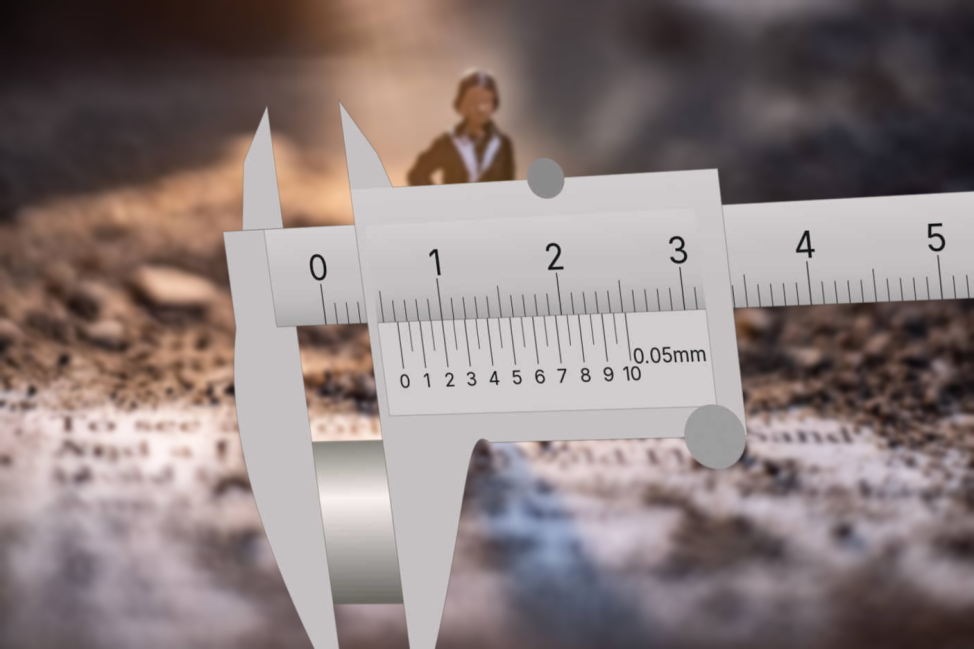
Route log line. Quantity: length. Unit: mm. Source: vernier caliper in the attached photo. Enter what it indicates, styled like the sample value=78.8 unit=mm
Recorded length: value=6.2 unit=mm
